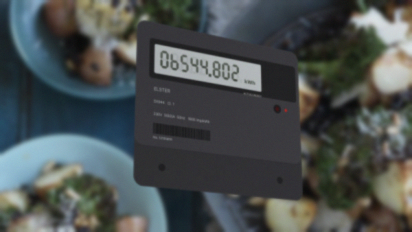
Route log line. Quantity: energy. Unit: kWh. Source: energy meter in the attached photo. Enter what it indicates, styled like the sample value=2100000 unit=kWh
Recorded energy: value=6544.802 unit=kWh
